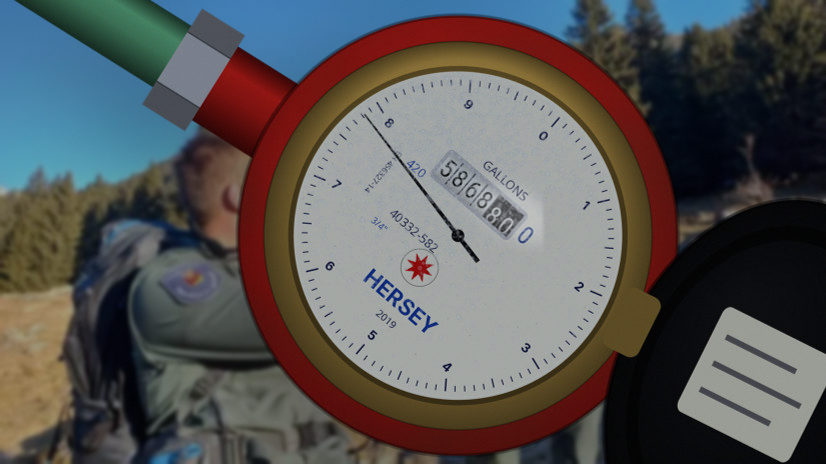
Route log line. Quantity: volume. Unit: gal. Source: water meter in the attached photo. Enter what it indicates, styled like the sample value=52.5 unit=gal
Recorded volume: value=5868797.8 unit=gal
